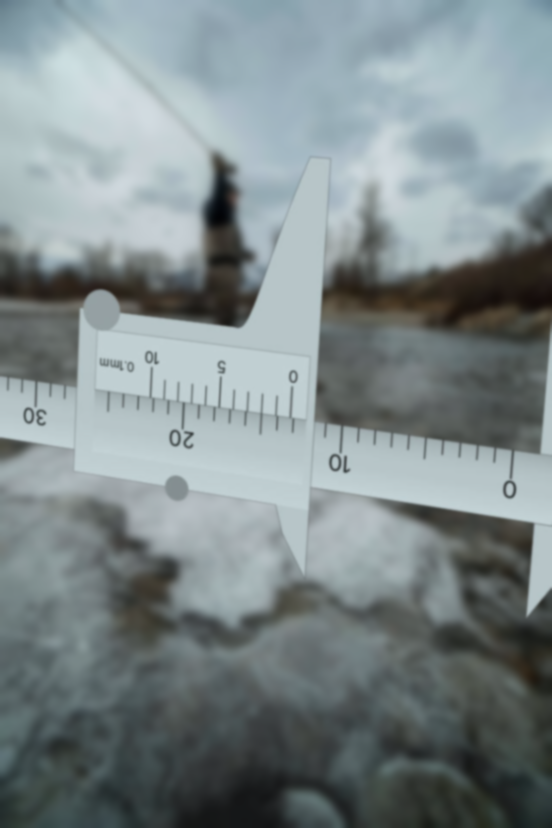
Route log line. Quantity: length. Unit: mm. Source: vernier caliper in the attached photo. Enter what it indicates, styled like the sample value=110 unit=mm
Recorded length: value=13.2 unit=mm
